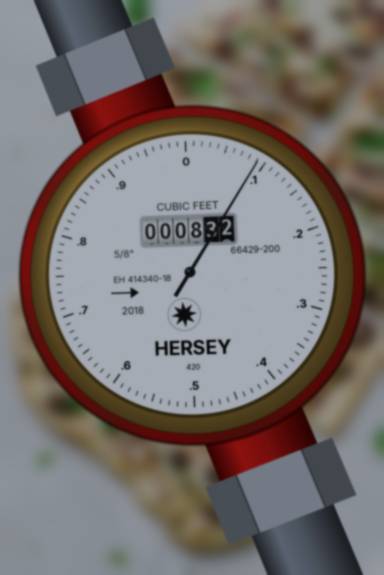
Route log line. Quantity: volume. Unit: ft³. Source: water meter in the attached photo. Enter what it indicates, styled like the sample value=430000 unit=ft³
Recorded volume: value=832.09 unit=ft³
